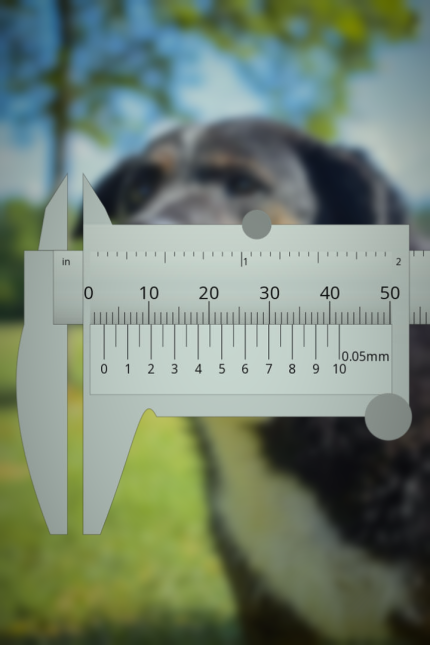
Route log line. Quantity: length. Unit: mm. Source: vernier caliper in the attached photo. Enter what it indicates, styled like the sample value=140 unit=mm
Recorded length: value=2.6 unit=mm
